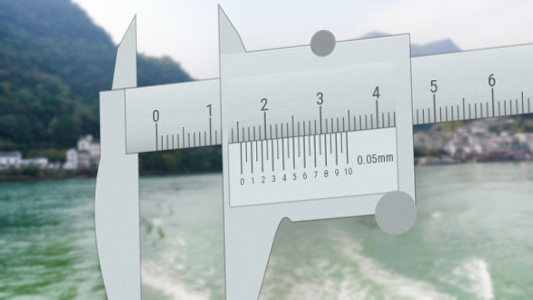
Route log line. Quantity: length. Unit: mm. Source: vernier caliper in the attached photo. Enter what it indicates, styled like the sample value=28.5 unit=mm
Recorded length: value=15.5 unit=mm
